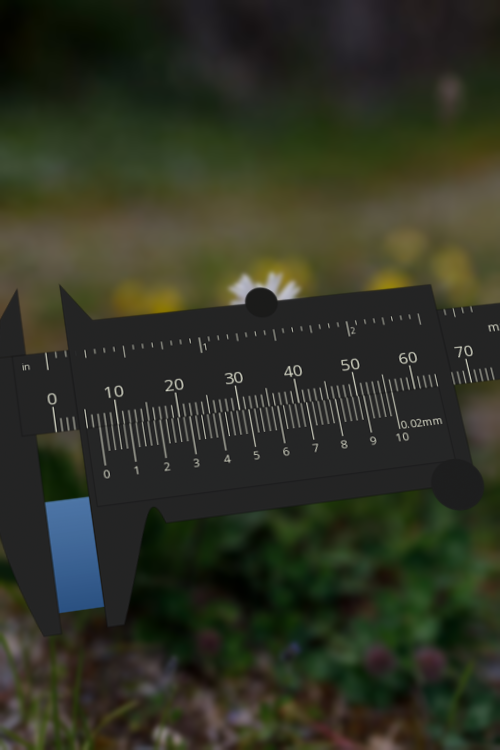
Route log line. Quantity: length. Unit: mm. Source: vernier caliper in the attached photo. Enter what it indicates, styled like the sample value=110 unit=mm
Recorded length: value=7.0 unit=mm
